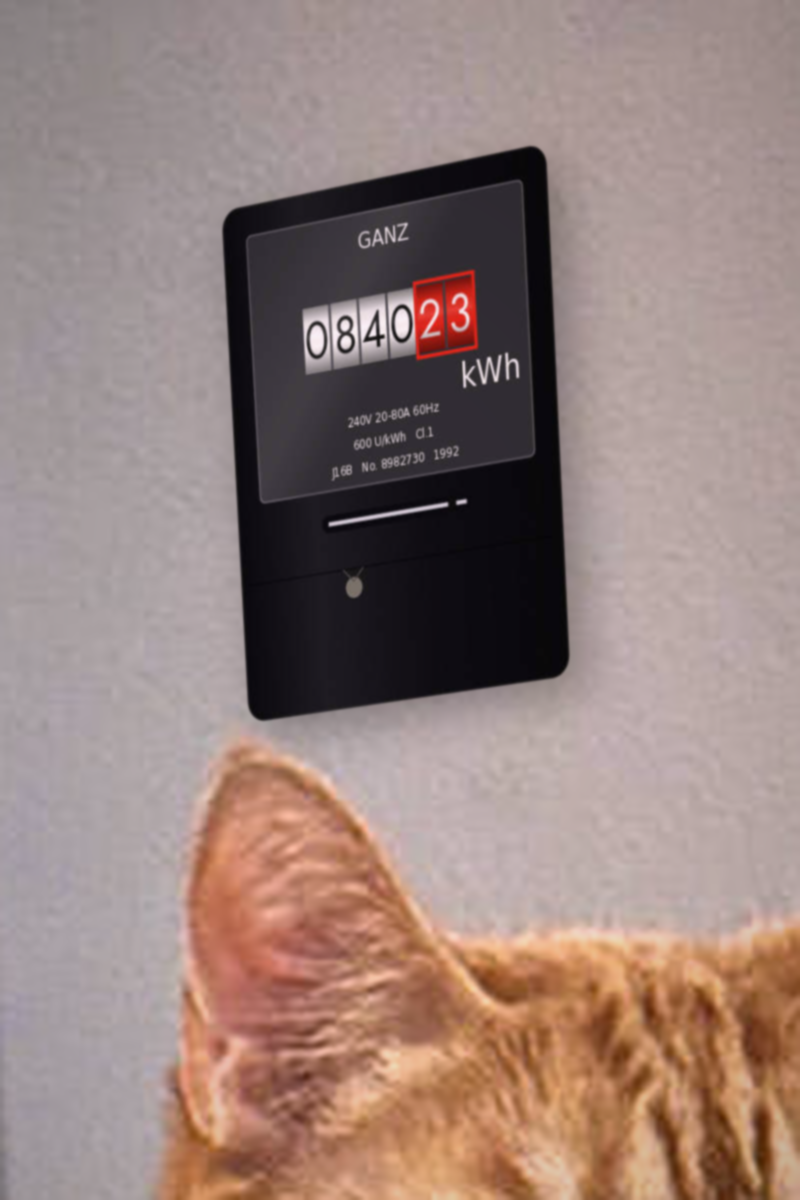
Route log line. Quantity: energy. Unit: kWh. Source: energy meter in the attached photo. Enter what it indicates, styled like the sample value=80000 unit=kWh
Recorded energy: value=840.23 unit=kWh
